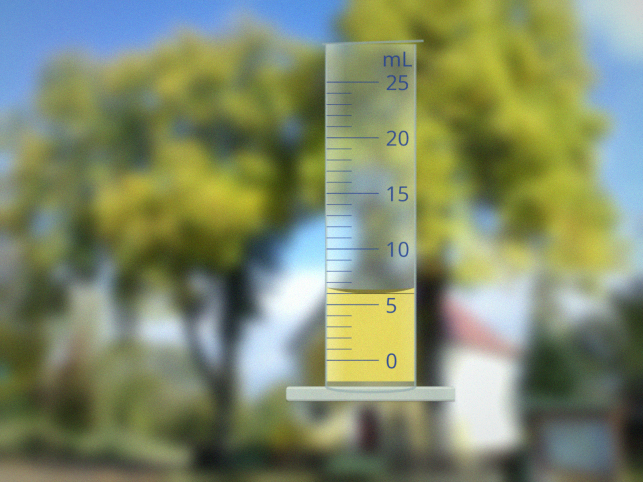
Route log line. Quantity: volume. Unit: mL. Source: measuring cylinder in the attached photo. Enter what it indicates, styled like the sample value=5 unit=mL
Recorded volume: value=6 unit=mL
